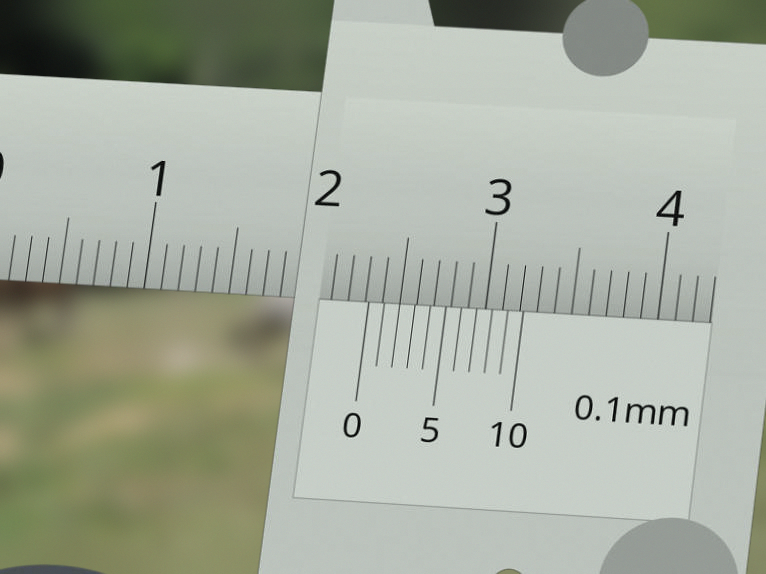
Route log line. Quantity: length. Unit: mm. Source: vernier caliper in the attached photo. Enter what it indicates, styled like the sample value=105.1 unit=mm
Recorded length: value=23.2 unit=mm
